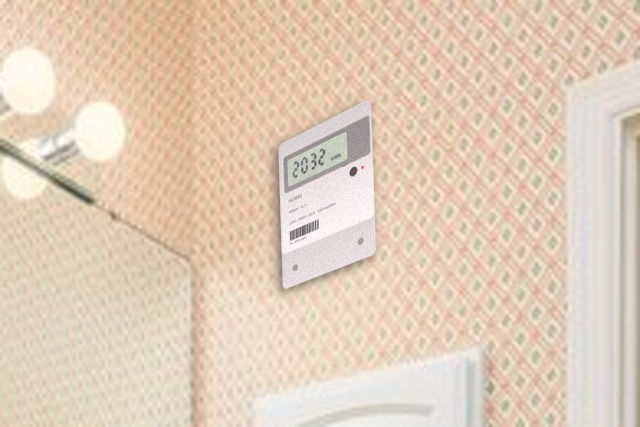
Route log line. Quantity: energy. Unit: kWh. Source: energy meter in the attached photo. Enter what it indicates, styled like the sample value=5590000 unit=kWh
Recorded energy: value=2032 unit=kWh
